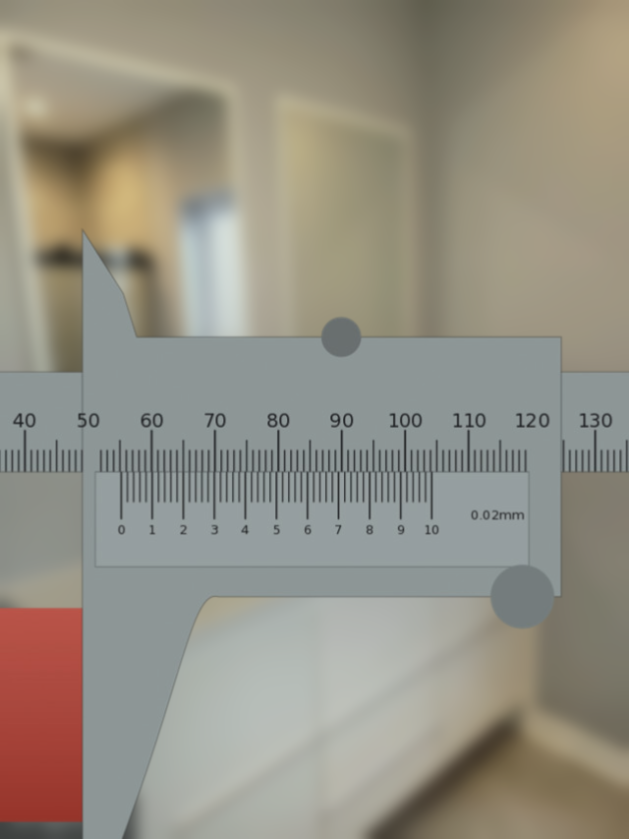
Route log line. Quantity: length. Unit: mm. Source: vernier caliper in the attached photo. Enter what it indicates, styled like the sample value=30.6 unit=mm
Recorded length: value=55.2 unit=mm
